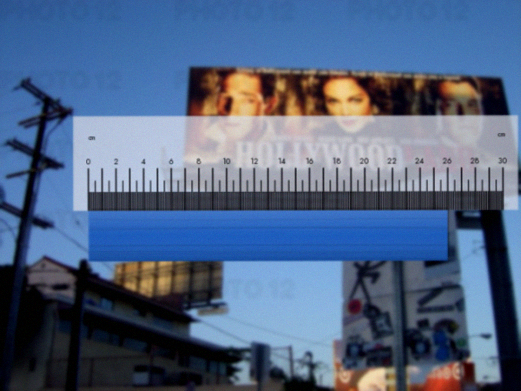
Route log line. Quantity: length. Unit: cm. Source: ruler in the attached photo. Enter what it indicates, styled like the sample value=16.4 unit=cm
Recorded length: value=26 unit=cm
